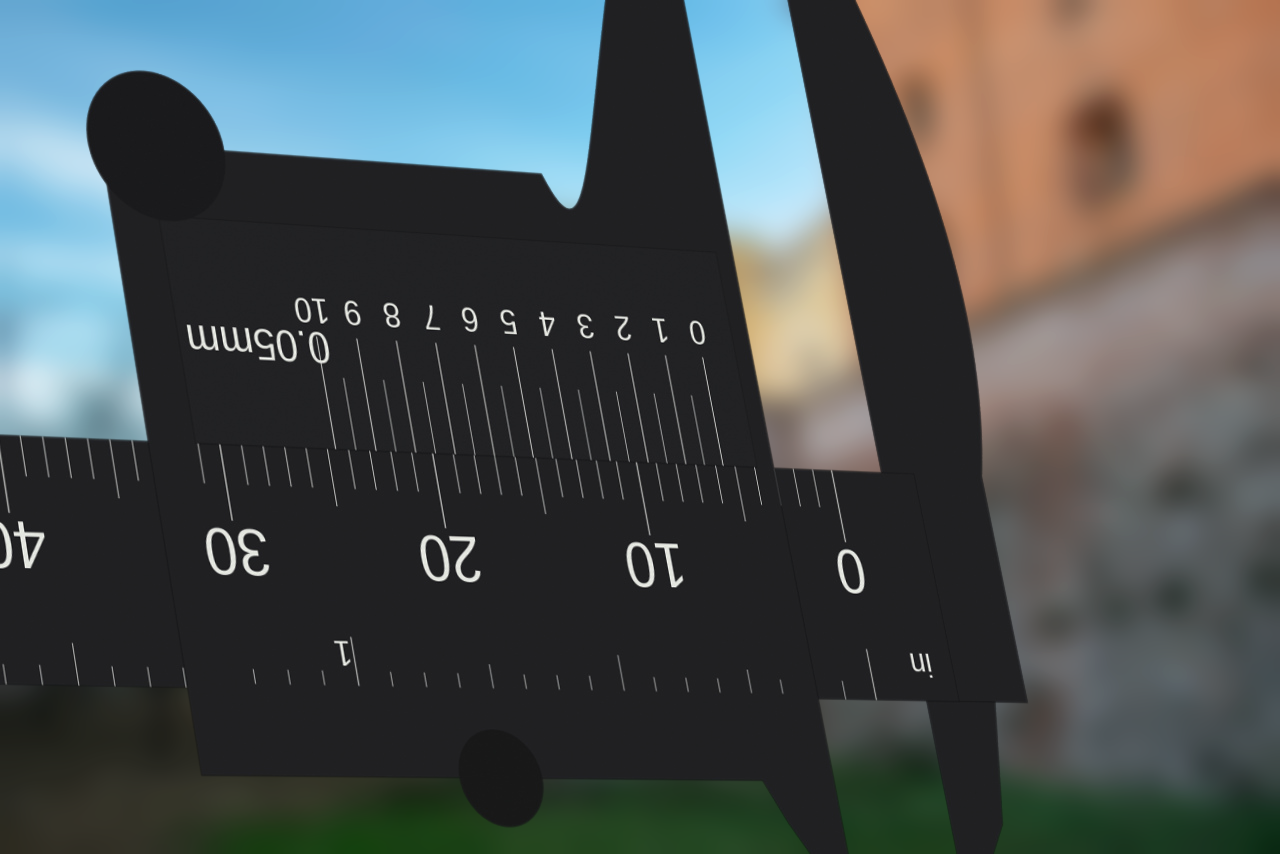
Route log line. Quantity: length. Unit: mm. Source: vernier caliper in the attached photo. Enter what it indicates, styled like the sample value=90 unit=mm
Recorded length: value=5.6 unit=mm
